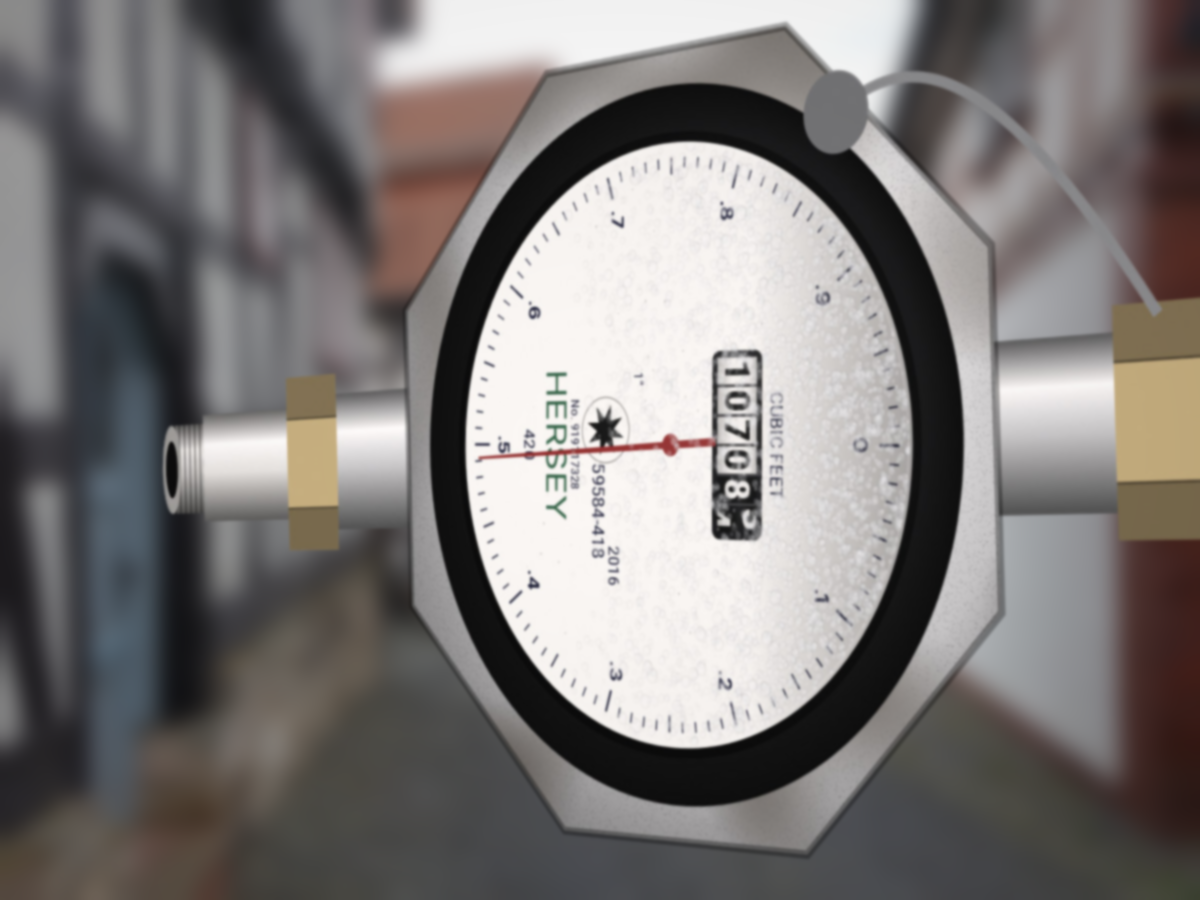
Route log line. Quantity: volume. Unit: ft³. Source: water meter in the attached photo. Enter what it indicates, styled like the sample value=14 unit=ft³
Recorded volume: value=107083.49 unit=ft³
